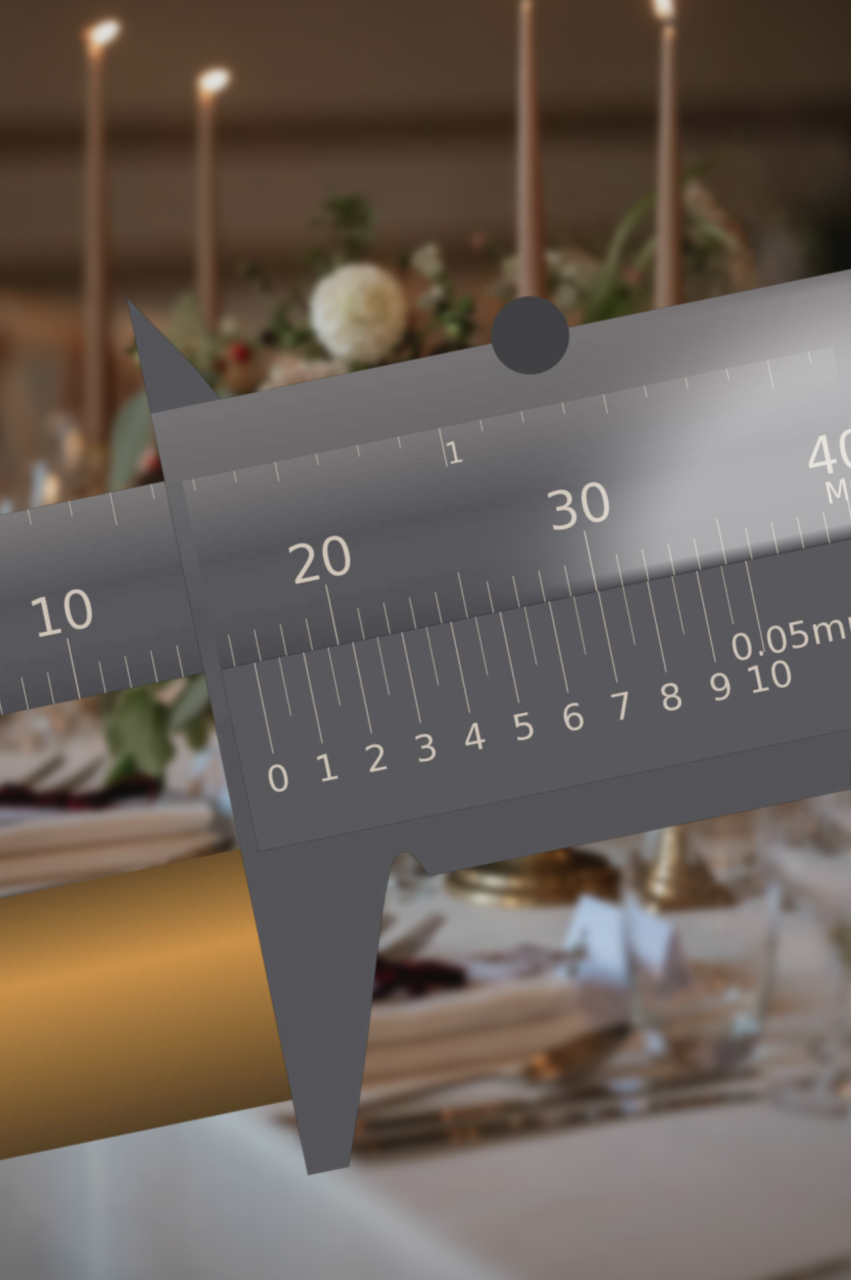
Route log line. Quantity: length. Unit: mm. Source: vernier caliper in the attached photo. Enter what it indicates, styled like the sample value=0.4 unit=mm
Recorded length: value=16.75 unit=mm
